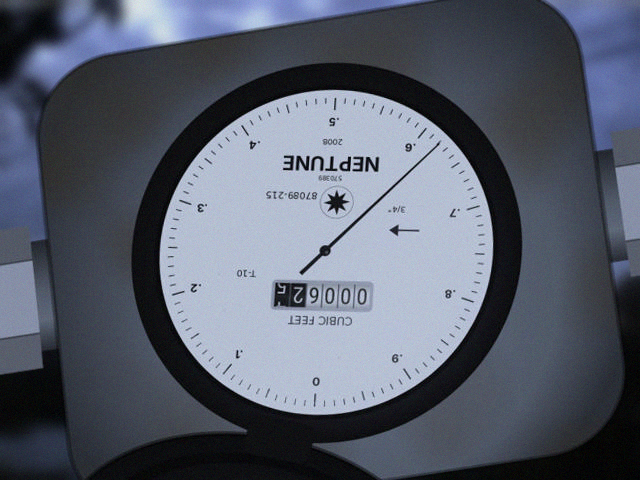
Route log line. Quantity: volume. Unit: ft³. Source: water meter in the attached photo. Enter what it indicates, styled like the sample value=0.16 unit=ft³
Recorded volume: value=624.62 unit=ft³
